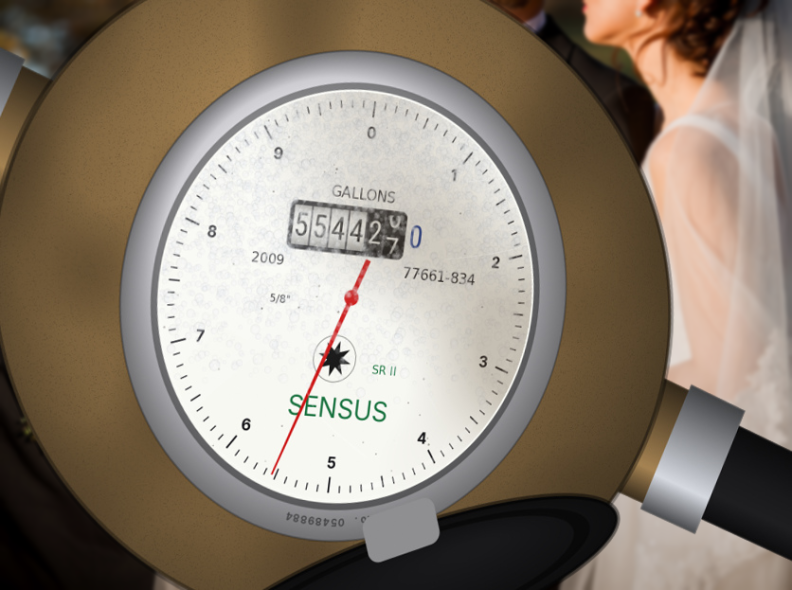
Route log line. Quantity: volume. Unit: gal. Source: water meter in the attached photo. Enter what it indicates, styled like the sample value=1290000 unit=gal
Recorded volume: value=5544265.5 unit=gal
